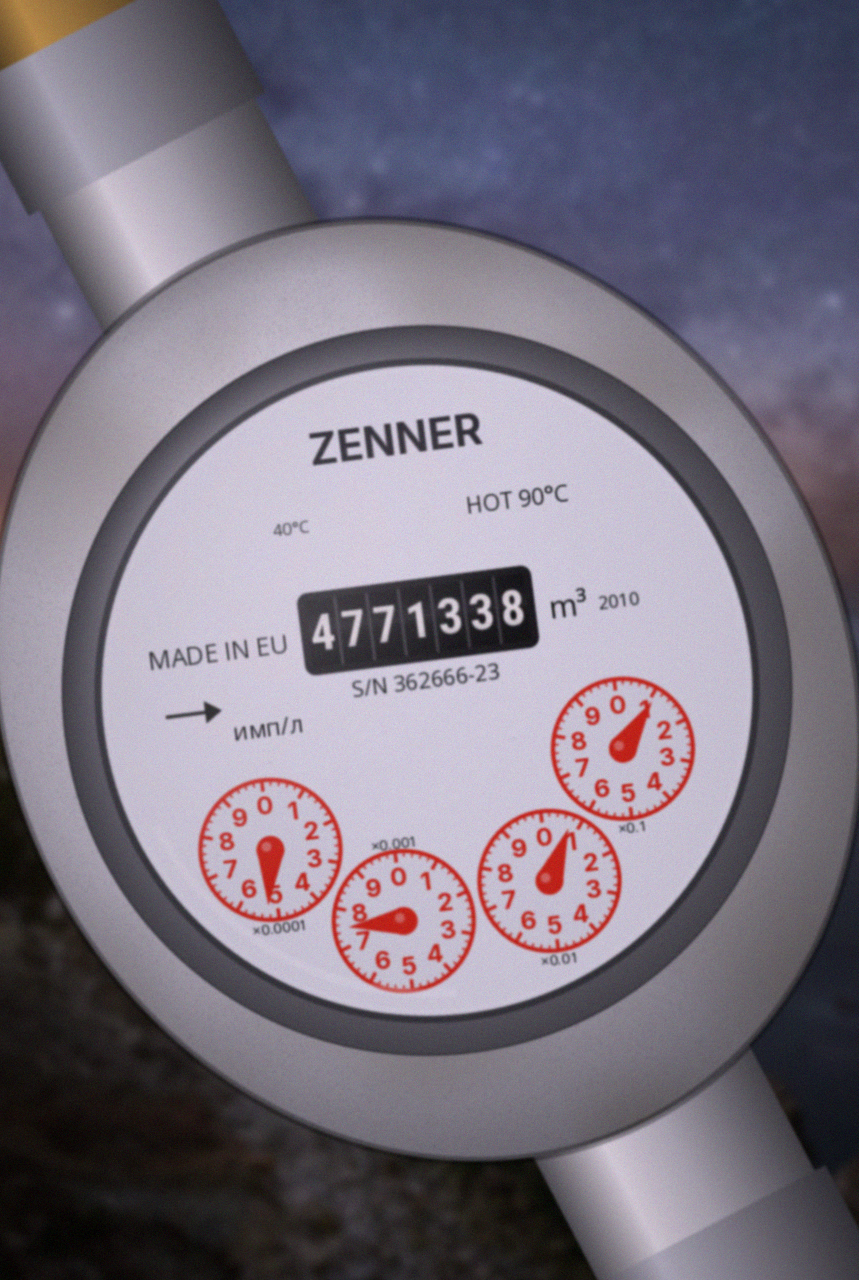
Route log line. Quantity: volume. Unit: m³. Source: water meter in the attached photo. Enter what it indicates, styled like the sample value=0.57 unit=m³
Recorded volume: value=4771338.1075 unit=m³
